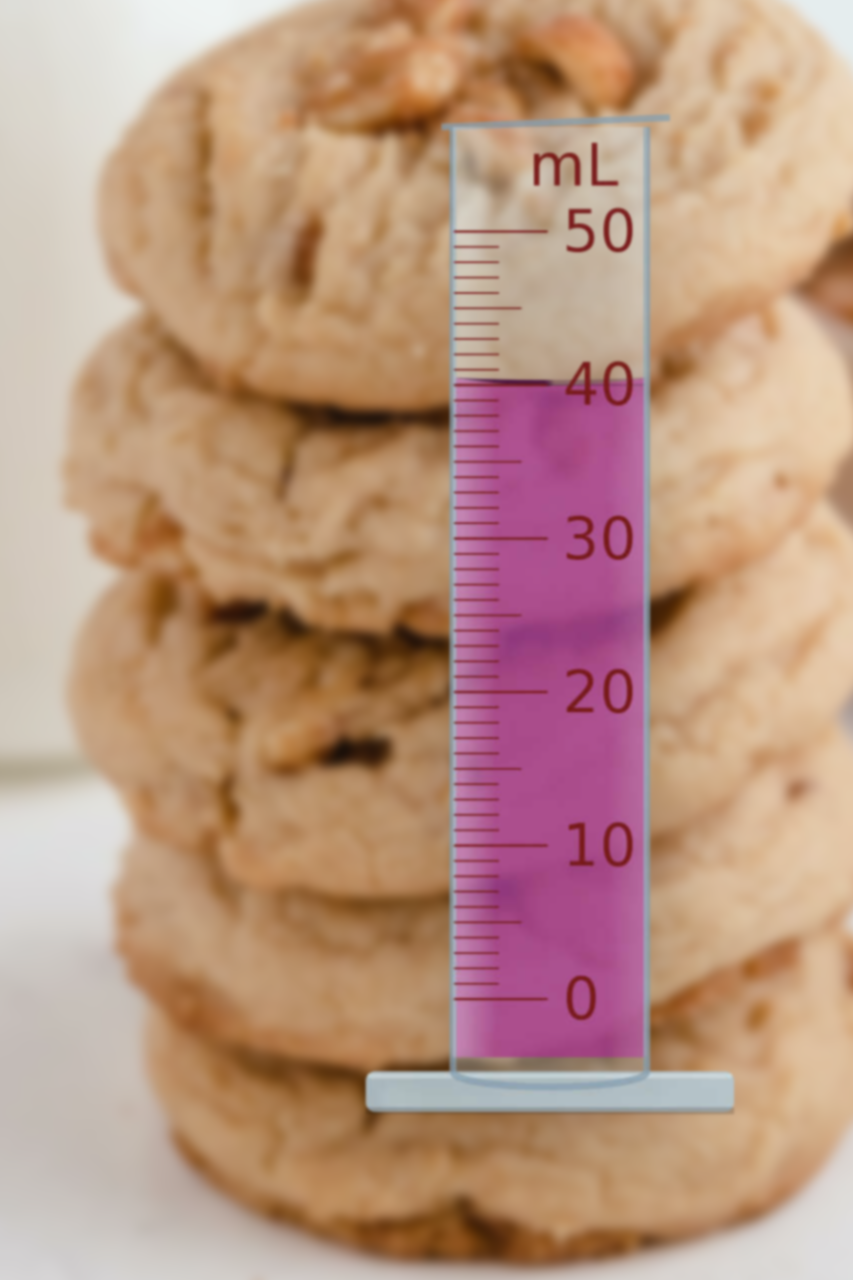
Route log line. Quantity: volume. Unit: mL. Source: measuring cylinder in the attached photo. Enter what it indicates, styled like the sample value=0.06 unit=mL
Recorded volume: value=40 unit=mL
